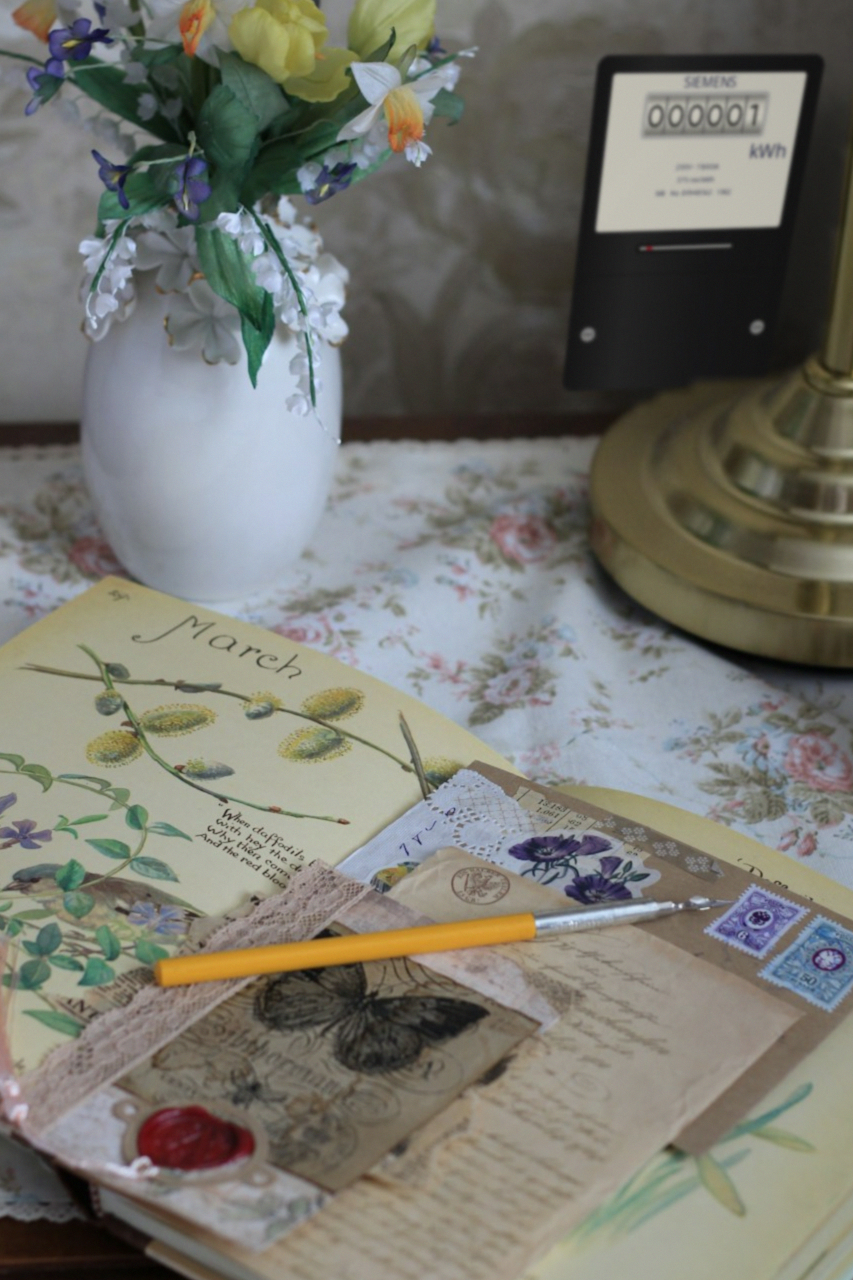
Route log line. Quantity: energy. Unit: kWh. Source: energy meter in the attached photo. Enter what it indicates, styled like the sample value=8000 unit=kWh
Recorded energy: value=1 unit=kWh
